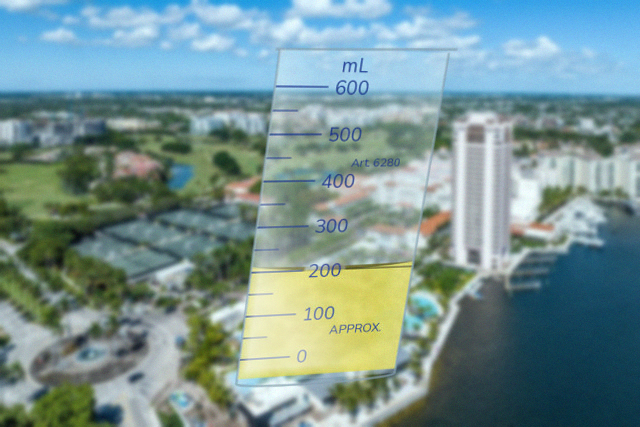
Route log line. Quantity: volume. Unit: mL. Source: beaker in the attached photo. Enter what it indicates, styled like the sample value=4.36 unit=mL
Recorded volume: value=200 unit=mL
